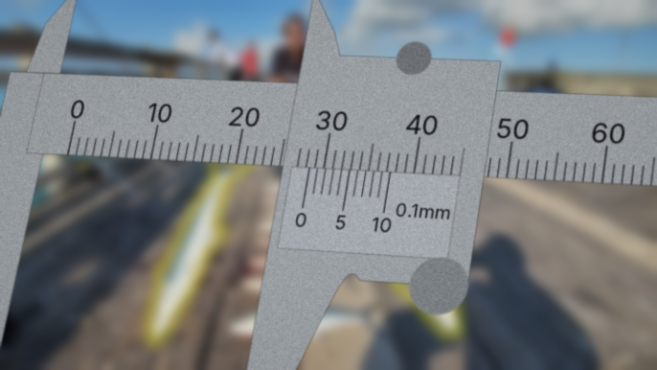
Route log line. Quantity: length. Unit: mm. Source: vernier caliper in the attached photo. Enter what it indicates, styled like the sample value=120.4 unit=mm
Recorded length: value=28.4 unit=mm
